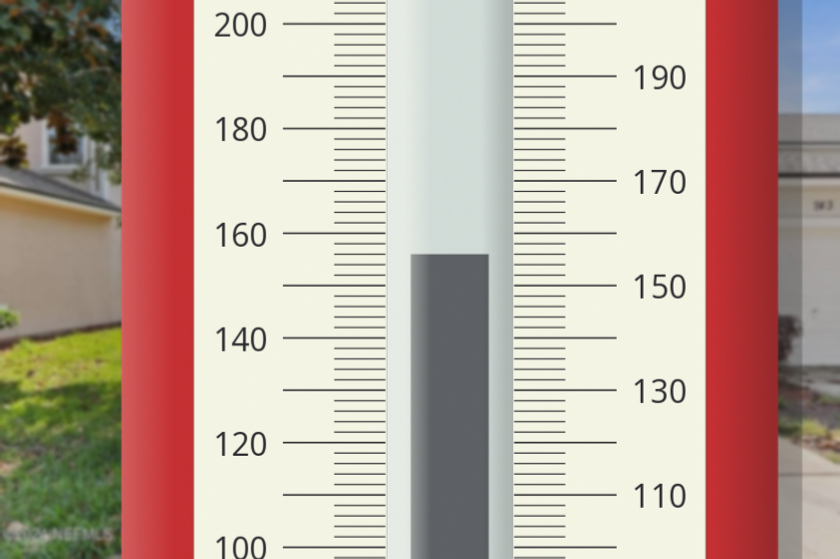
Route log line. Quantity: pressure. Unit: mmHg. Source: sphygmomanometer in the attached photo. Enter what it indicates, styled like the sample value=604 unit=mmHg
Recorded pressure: value=156 unit=mmHg
